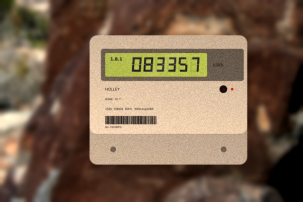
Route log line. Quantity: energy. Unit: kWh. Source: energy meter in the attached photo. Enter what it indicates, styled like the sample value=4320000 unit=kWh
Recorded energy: value=83357 unit=kWh
